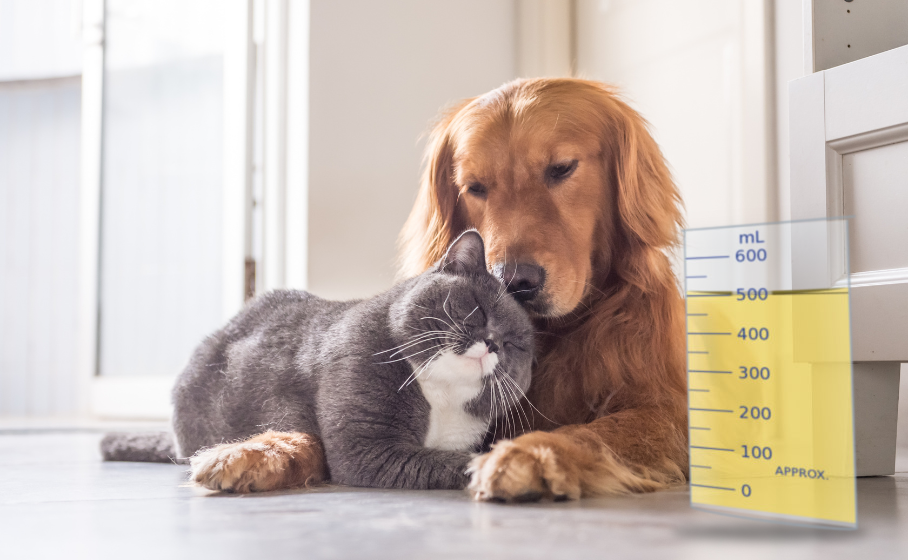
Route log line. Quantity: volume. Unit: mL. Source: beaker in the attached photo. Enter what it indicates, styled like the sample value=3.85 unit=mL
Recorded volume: value=500 unit=mL
